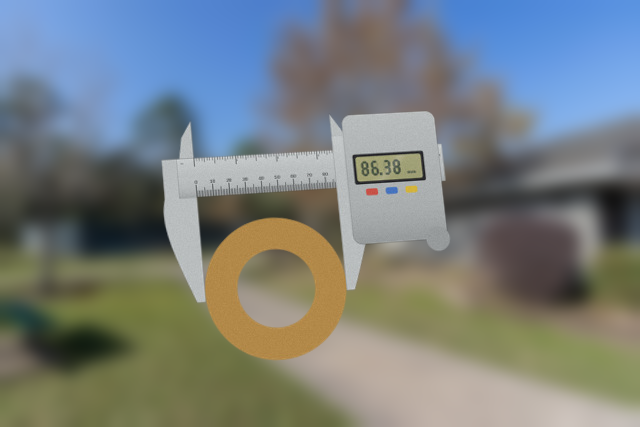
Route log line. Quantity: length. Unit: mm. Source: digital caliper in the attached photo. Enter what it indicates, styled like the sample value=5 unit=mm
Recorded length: value=86.38 unit=mm
